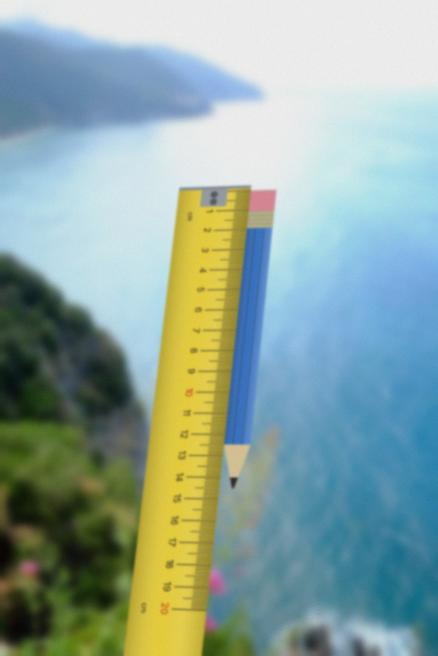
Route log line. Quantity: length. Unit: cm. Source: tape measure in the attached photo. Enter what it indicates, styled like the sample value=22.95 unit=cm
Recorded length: value=14.5 unit=cm
